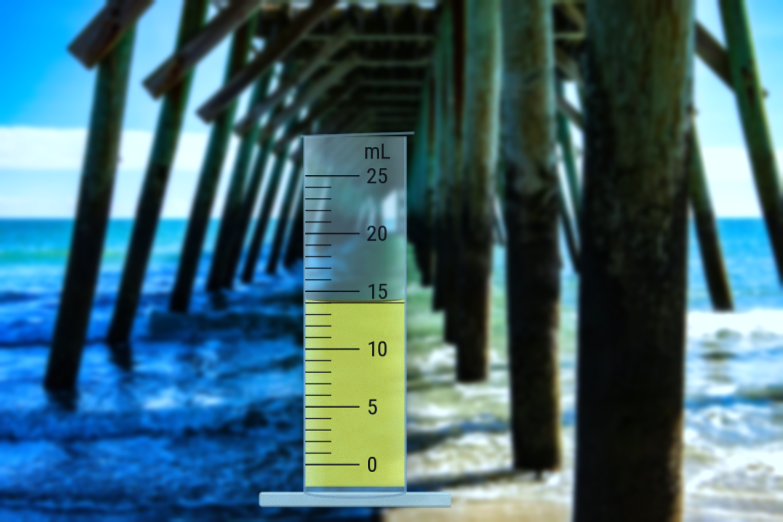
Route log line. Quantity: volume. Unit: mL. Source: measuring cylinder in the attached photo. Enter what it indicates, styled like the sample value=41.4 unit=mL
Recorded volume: value=14 unit=mL
